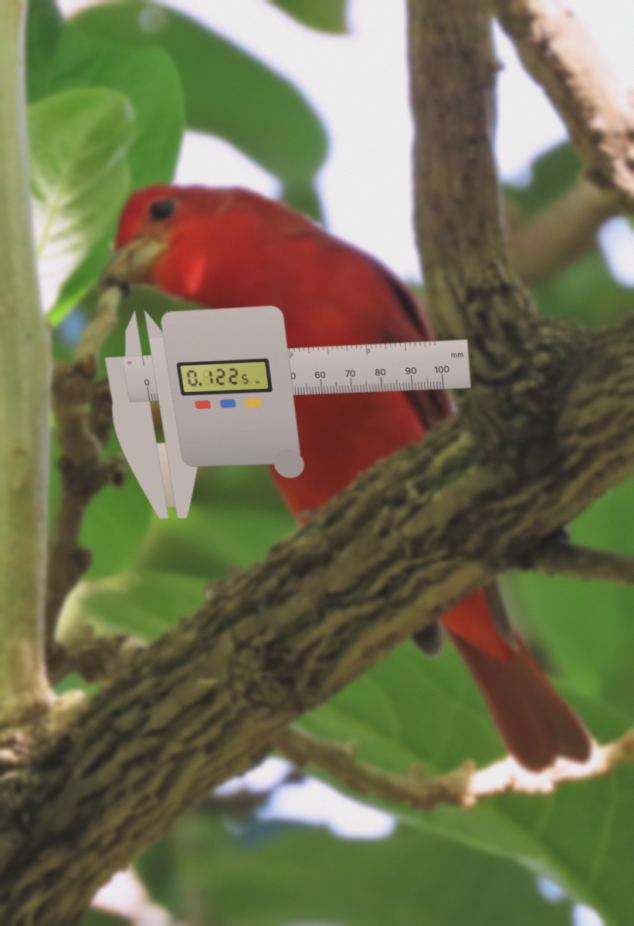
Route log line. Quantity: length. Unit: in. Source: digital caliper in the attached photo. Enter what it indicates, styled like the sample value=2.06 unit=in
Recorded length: value=0.1225 unit=in
